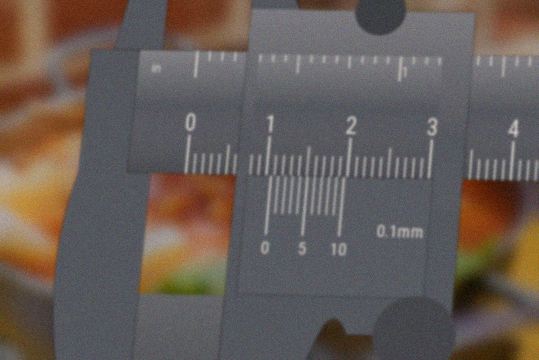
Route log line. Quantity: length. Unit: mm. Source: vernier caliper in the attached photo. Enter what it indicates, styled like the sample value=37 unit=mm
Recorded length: value=10.6 unit=mm
